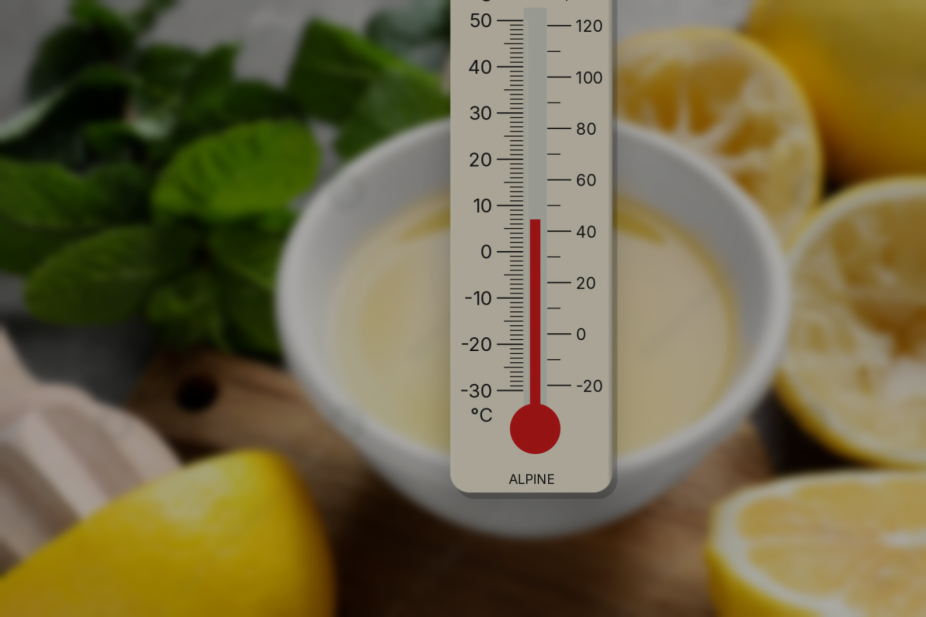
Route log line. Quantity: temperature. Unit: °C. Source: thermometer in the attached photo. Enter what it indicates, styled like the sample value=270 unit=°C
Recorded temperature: value=7 unit=°C
